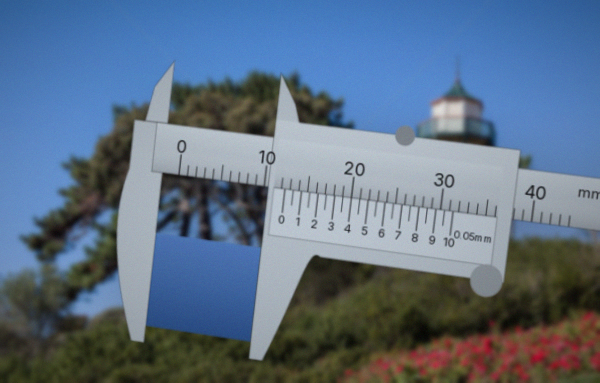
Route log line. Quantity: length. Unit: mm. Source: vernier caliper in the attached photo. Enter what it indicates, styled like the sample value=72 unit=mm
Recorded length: value=12.4 unit=mm
